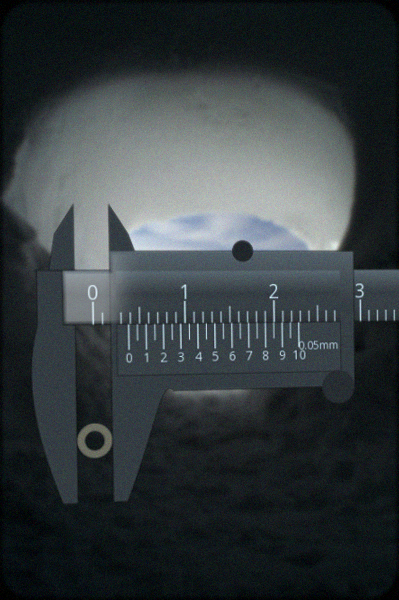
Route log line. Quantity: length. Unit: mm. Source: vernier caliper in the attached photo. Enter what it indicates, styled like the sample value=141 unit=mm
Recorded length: value=3.8 unit=mm
